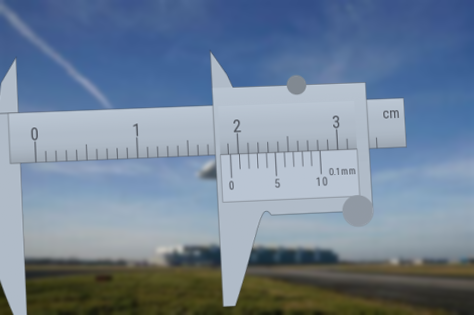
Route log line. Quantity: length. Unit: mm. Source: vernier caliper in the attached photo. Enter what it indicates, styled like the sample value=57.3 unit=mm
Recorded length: value=19.2 unit=mm
